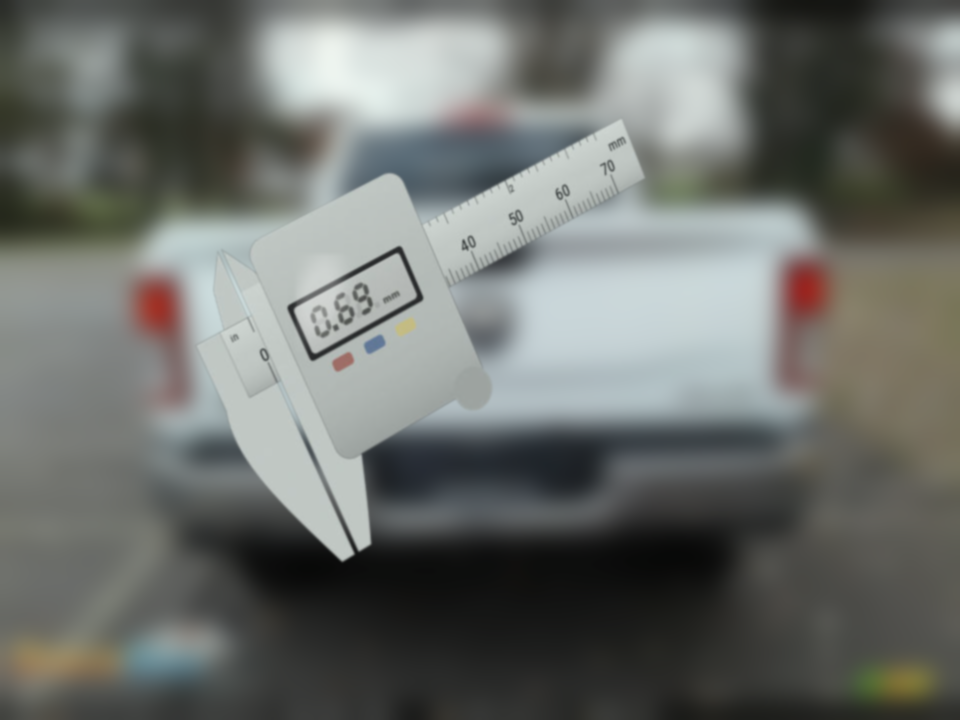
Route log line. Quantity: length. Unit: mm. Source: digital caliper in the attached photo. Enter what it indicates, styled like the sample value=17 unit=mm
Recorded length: value=0.69 unit=mm
